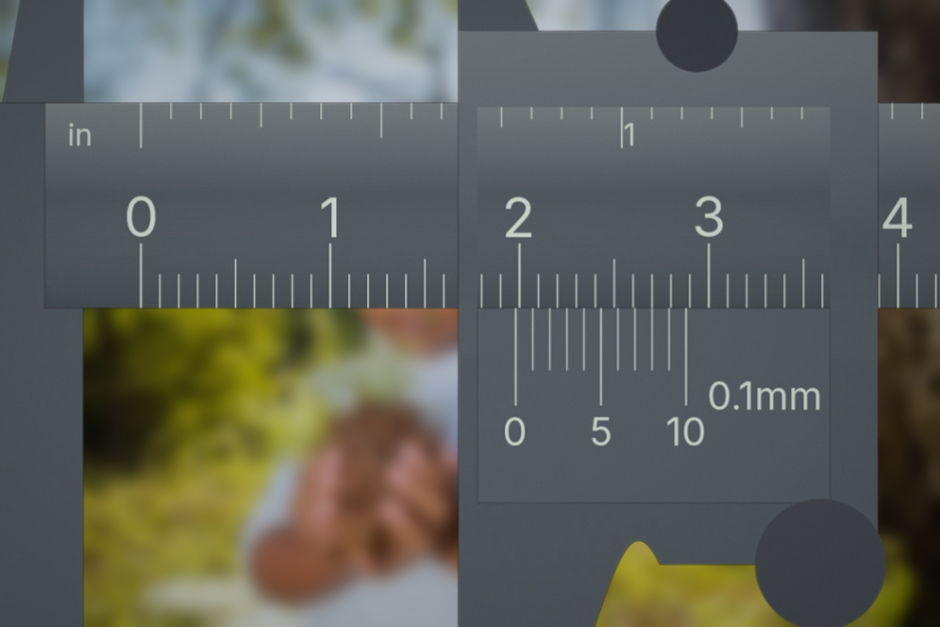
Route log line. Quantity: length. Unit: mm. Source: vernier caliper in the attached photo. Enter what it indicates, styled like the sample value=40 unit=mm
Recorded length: value=19.8 unit=mm
